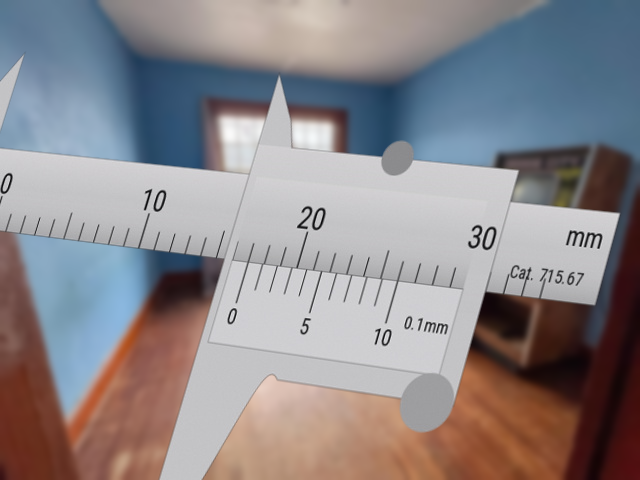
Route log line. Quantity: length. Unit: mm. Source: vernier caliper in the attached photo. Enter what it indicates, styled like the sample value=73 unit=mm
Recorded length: value=17.0 unit=mm
